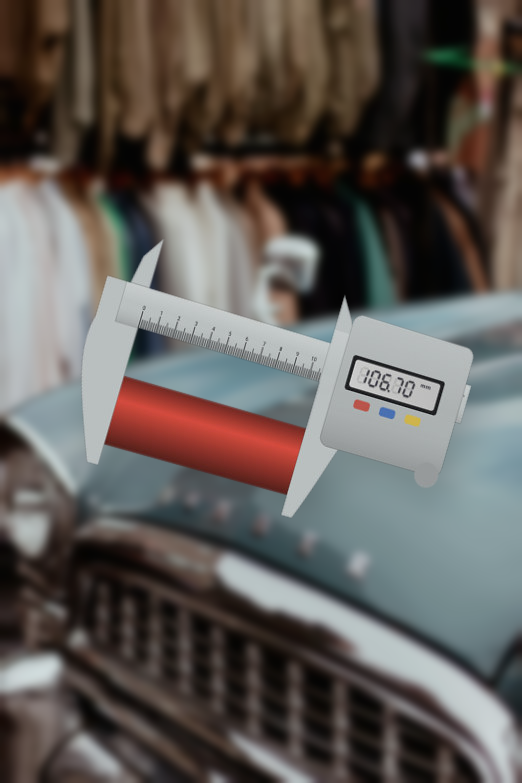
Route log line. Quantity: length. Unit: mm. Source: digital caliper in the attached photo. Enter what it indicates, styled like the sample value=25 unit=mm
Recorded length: value=106.70 unit=mm
